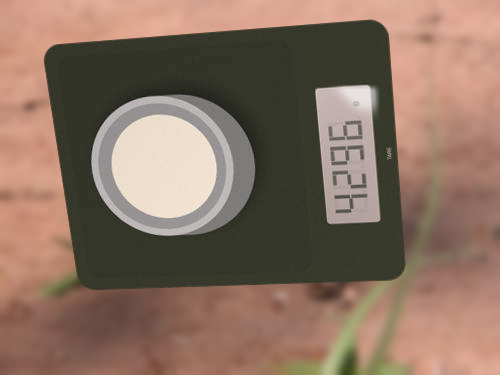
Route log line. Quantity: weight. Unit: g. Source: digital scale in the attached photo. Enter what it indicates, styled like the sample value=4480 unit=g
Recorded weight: value=4296 unit=g
